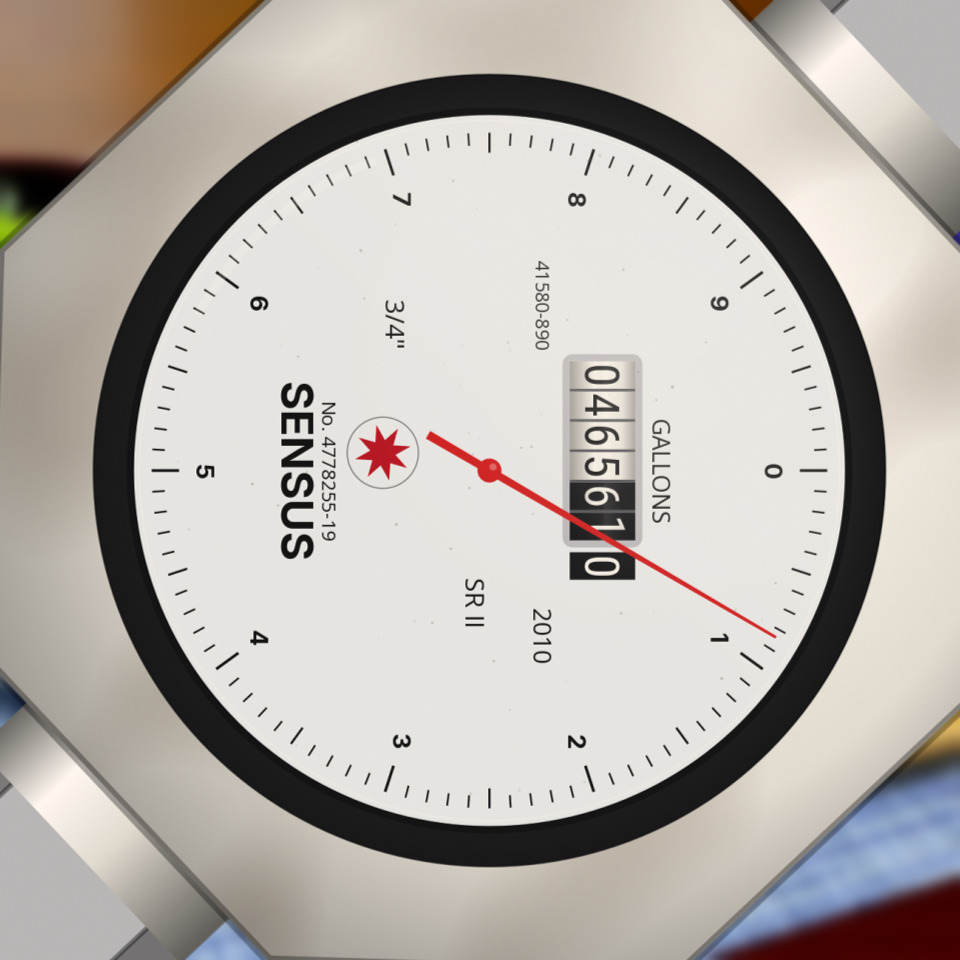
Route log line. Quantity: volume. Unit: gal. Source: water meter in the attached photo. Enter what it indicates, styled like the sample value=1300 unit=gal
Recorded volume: value=465610.8 unit=gal
